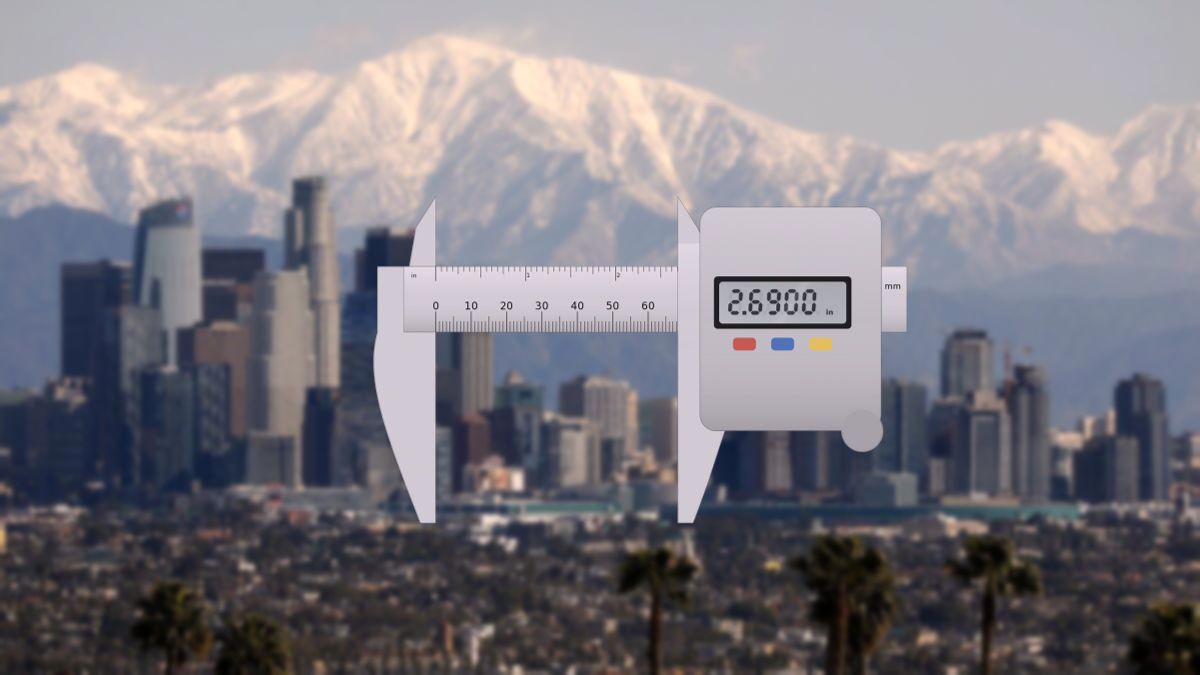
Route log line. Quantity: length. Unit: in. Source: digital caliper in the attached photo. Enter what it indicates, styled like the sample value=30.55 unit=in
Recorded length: value=2.6900 unit=in
